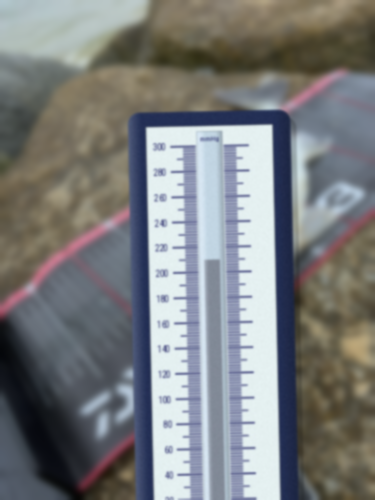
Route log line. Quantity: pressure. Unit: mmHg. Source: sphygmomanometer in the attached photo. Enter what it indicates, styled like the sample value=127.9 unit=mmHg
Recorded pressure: value=210 unit=mmHg
